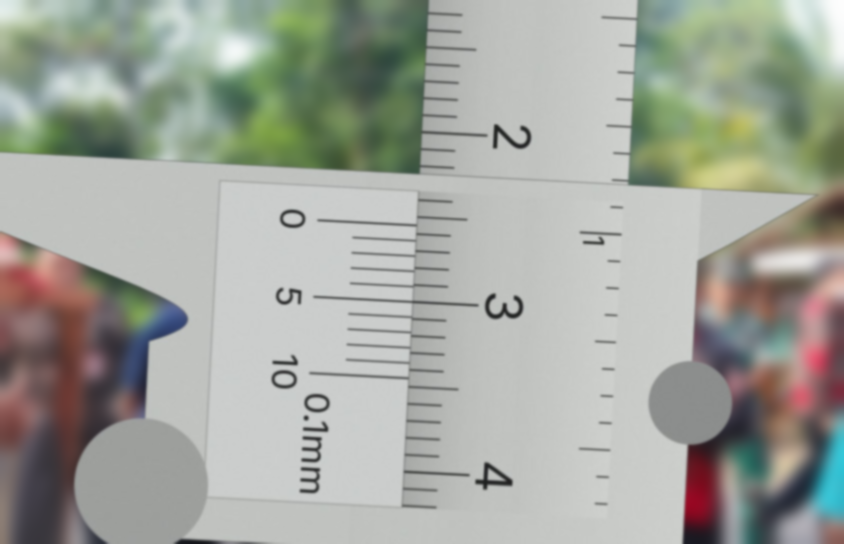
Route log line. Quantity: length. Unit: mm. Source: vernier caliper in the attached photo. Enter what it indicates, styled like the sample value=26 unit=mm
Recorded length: value=25.5 unit=mm
